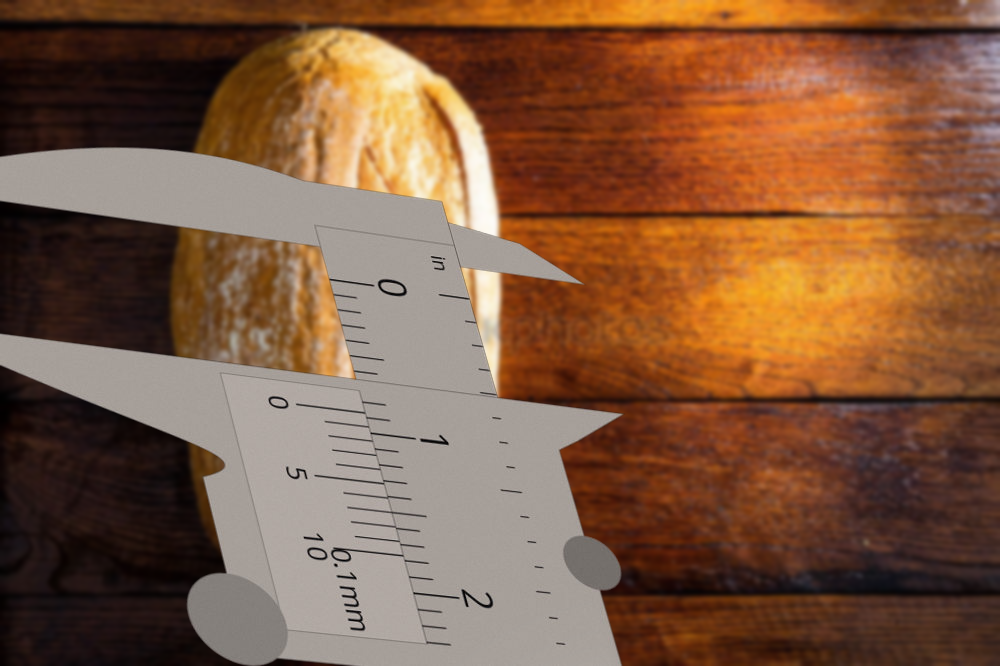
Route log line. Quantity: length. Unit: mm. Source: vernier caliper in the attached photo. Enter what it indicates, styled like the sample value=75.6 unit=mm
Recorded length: value=8.7 unit=mm
